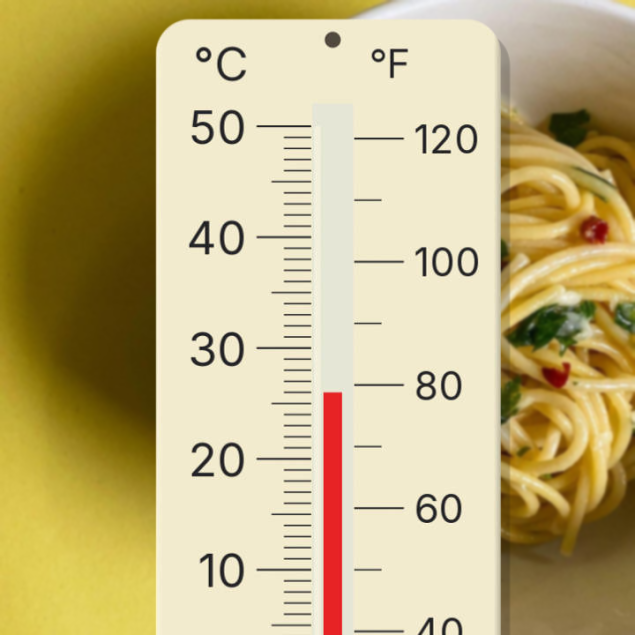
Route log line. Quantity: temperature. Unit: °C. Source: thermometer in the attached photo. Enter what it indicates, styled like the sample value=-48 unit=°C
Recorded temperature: value=26 unit=°C
